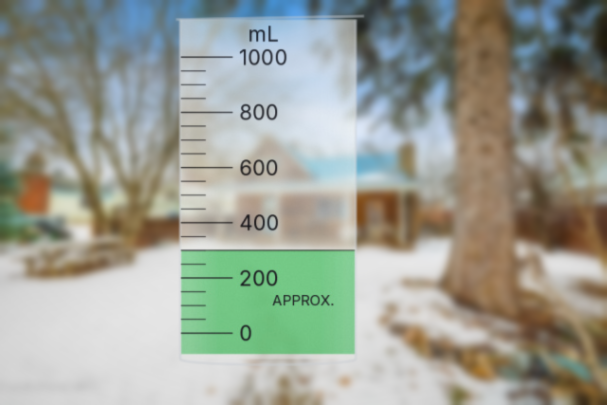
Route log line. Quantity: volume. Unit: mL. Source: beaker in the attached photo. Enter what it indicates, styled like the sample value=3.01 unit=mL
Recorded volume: value=300 unit=mL
